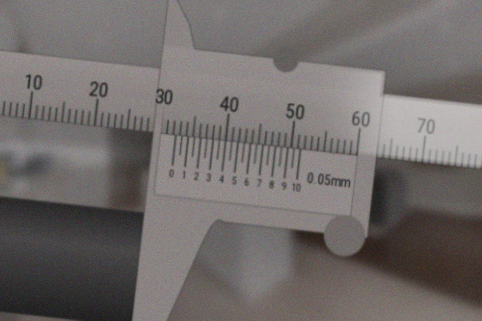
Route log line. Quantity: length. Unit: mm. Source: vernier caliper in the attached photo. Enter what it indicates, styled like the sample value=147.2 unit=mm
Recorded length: value=32.4 unit=mm
